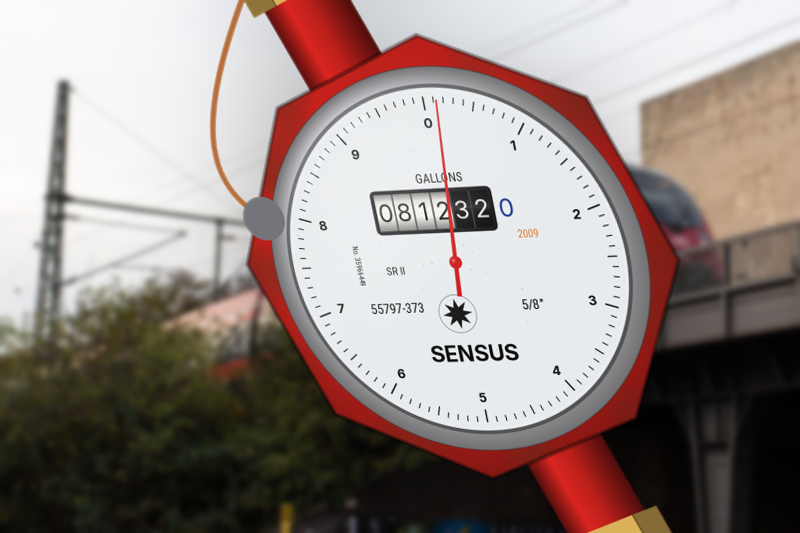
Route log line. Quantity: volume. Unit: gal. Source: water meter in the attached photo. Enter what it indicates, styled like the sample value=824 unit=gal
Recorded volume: value=812320.1 unit=gal
